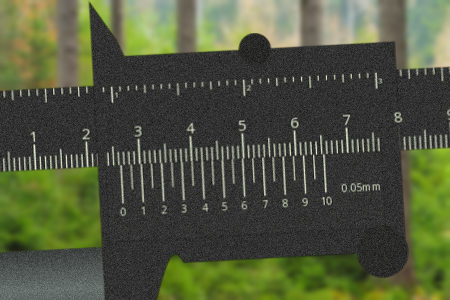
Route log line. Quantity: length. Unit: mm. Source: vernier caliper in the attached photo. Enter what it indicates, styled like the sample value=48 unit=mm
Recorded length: value=26.4 unit=mm
